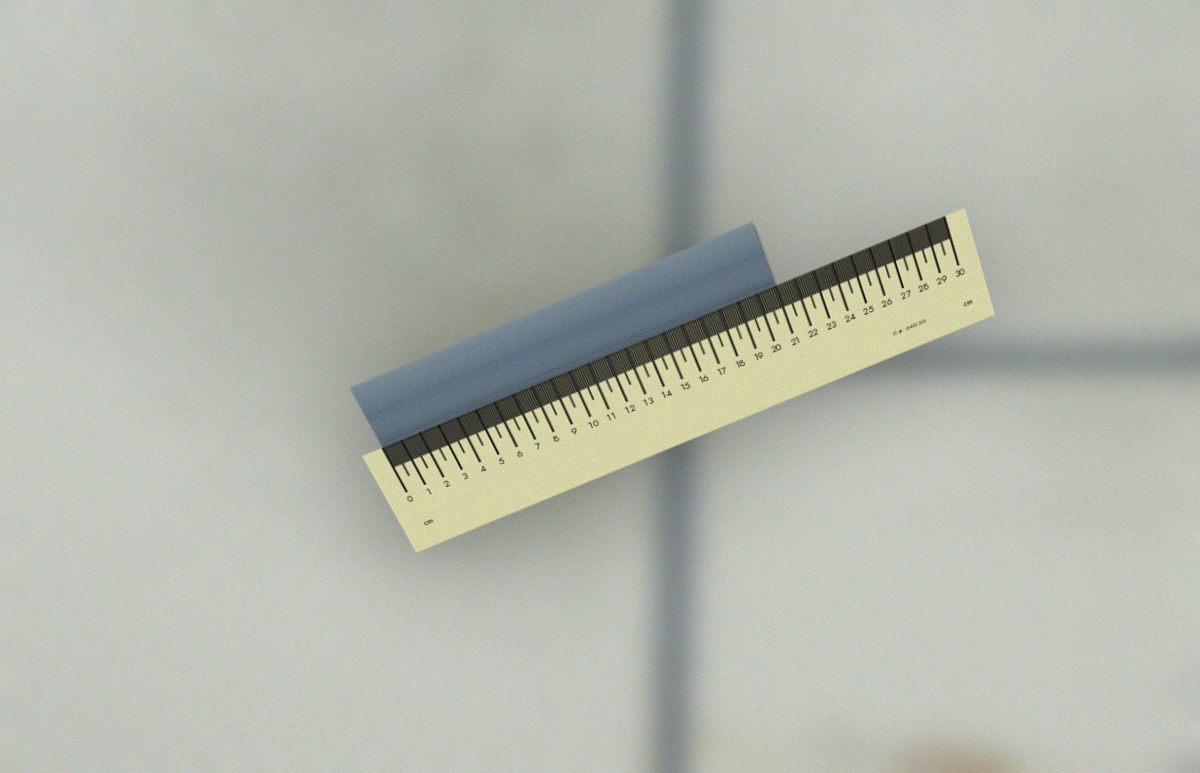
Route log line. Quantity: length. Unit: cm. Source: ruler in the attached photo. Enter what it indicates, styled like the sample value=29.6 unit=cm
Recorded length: value=21 unit=cm
